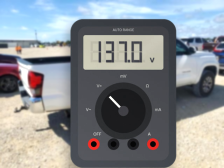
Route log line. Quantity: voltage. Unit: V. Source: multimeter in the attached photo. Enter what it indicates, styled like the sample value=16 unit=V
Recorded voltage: value=137.0 unit=V
